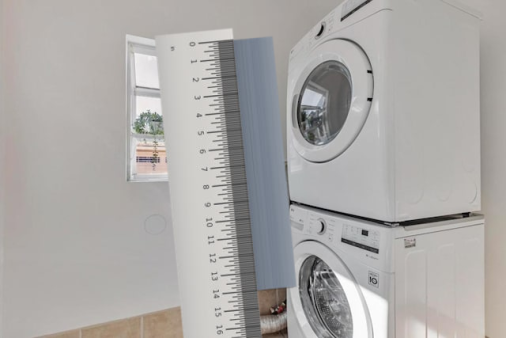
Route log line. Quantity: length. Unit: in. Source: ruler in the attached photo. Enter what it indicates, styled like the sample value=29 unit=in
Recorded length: value=14 unit=in
